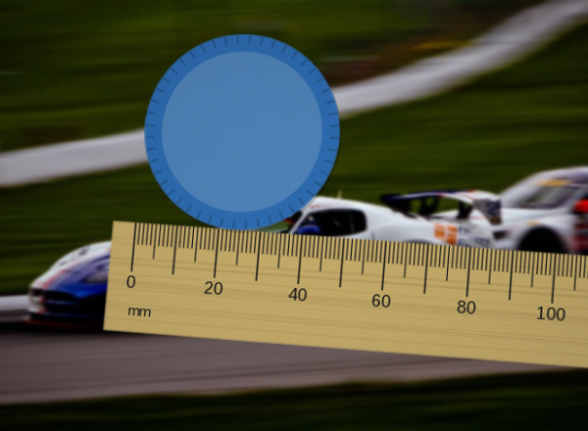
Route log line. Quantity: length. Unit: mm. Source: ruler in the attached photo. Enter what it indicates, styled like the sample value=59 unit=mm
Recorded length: value=47 unit=mm
